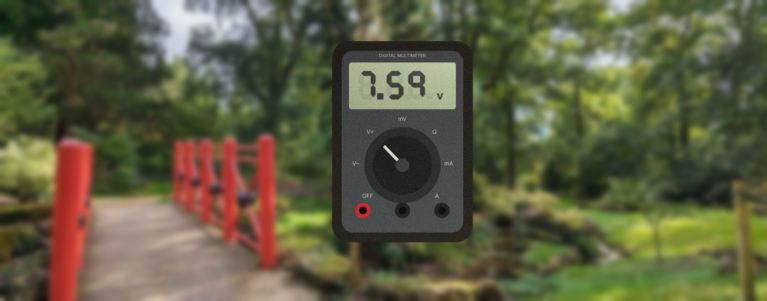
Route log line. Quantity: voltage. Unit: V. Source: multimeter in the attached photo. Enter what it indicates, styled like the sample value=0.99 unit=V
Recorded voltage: value=7.59 unit=V
